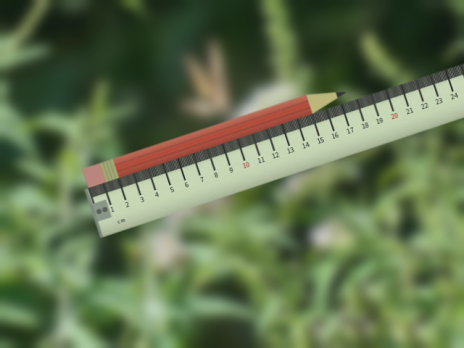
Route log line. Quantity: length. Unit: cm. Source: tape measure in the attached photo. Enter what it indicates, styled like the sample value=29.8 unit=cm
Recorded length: value=17.5 unit=cm
